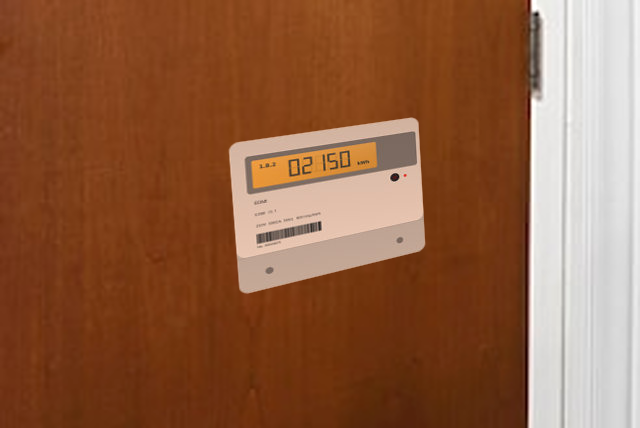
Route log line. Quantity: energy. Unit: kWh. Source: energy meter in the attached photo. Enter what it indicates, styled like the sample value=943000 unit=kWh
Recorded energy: value=2150 unit=kWh
